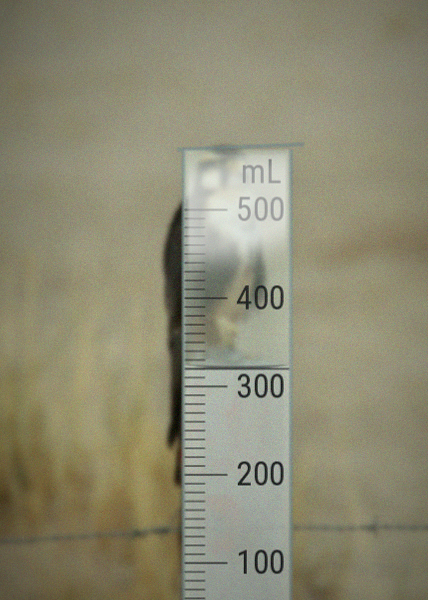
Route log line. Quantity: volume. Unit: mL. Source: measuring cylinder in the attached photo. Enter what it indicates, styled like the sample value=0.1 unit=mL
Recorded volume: value=320 unit=mL
